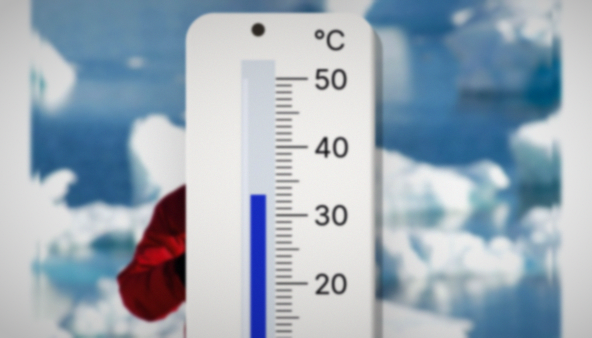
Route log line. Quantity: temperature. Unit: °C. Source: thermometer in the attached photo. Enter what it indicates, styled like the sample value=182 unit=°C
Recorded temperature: value=33 unit=°C
